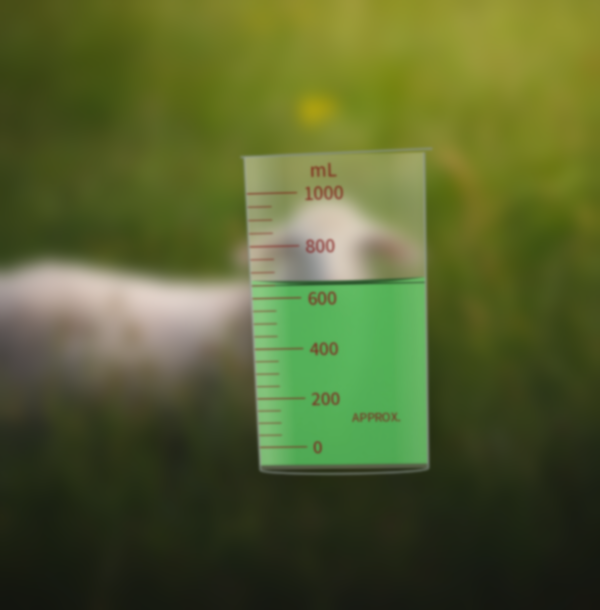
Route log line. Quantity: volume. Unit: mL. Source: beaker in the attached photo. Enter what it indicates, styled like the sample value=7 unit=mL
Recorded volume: value=650 unit=mL
